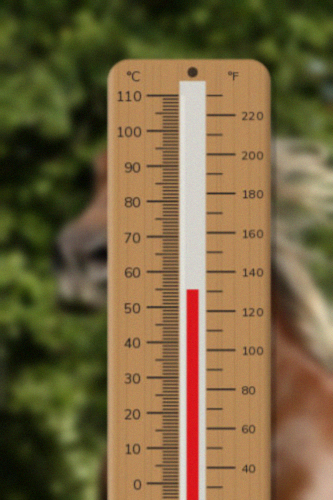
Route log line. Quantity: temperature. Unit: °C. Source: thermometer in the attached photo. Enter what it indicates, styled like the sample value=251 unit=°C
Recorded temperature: value=55 unit=°C
